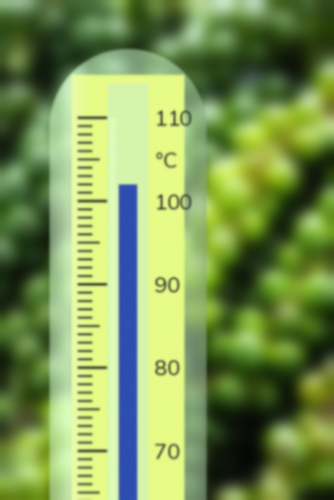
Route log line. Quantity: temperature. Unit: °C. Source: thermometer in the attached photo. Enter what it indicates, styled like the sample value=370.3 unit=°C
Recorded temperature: value=102 unit=°C
